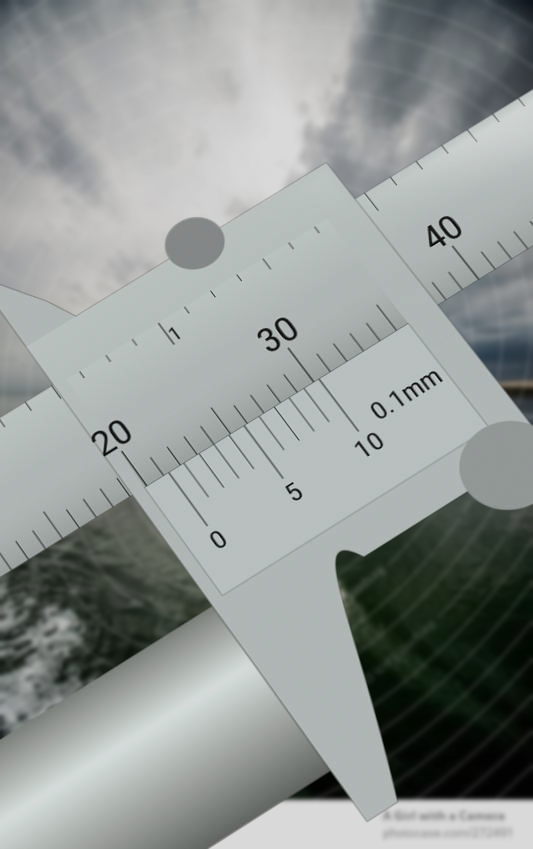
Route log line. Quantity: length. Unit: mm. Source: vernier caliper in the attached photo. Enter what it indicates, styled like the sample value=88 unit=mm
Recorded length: value=21.3 unit=mm
